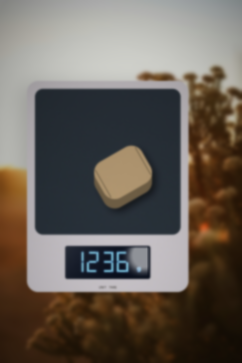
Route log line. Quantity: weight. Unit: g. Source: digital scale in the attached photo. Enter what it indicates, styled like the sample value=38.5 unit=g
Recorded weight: value=1236 unit=g
